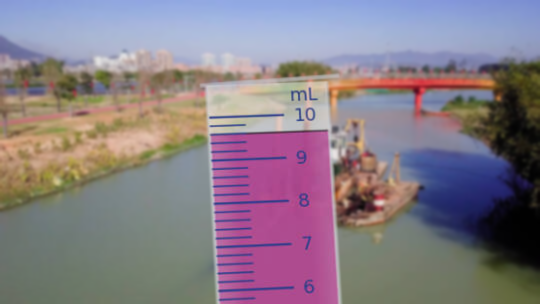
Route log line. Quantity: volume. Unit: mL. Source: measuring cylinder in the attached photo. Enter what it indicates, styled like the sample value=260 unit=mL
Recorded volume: value=9.6 unit=mL
